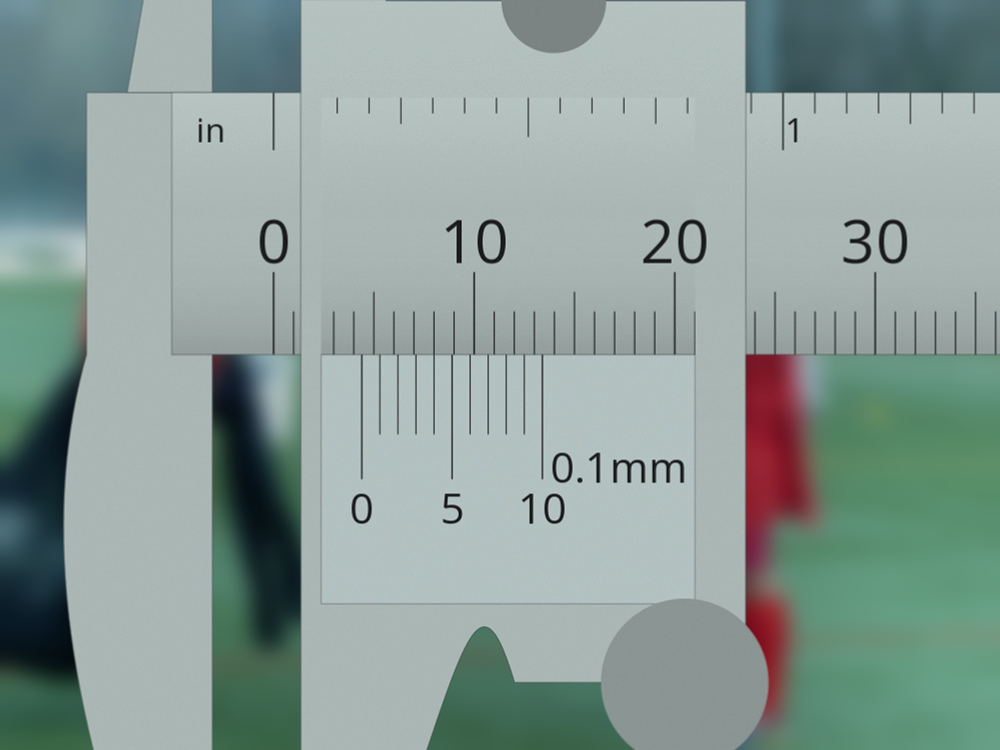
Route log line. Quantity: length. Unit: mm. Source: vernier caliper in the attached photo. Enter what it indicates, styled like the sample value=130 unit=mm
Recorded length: value=4.4 unit=mm
